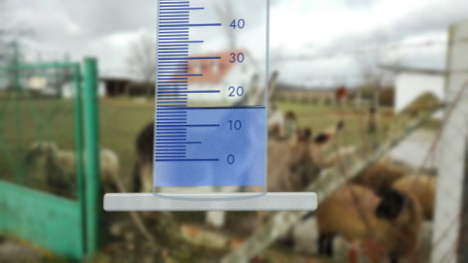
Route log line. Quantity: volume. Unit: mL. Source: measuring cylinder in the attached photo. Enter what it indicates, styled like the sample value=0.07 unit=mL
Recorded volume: value=15 unit=mL
